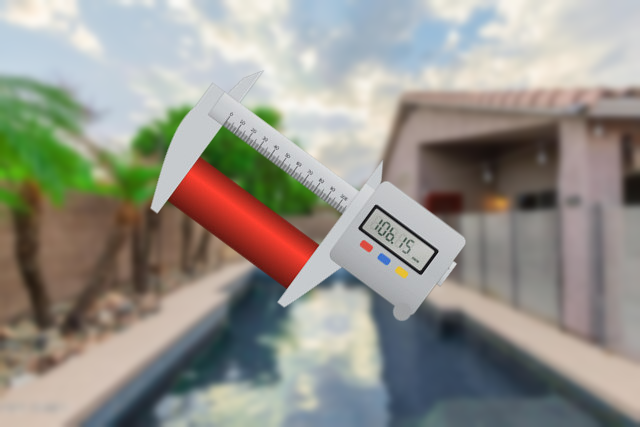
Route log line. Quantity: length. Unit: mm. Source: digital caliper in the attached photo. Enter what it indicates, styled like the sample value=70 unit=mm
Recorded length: value=106.15 unit=mm
